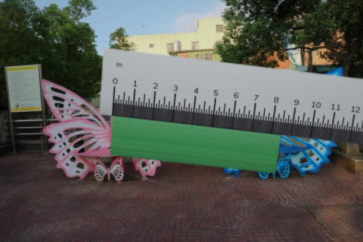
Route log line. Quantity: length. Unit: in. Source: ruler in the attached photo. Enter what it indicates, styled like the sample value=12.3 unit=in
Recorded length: value=8.5 unit=in
